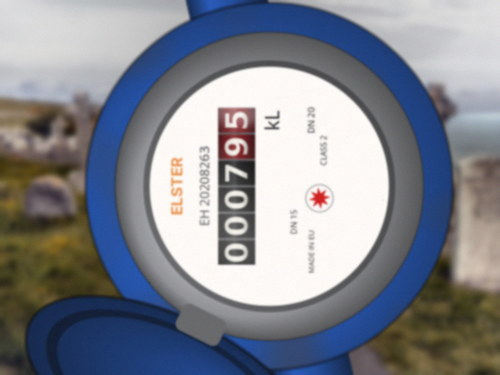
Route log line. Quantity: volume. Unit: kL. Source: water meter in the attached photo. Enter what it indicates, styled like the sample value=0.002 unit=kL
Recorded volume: value=7.95 unit=kL
